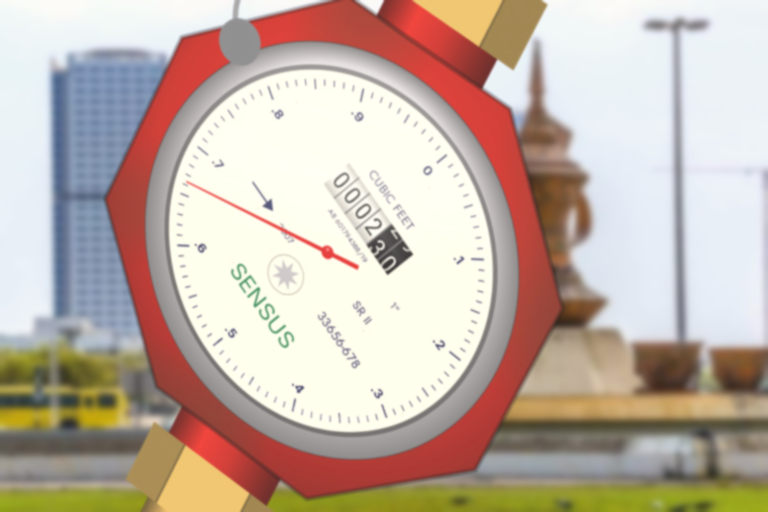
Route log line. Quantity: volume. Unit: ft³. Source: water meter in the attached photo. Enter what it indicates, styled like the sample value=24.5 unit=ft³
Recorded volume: value=229.66 unit=ft³
